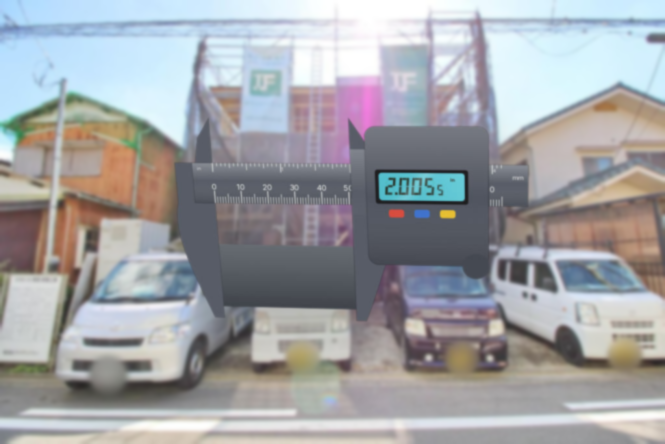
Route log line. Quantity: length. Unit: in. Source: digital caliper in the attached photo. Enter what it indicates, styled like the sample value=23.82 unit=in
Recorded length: value=2.0055 unit=in
